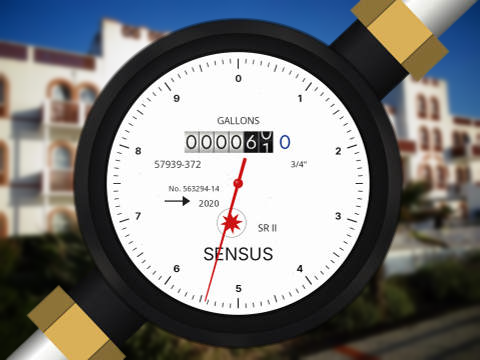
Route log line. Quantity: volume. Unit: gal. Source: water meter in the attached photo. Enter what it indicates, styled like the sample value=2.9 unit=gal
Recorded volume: value=605.4 unit=gal
